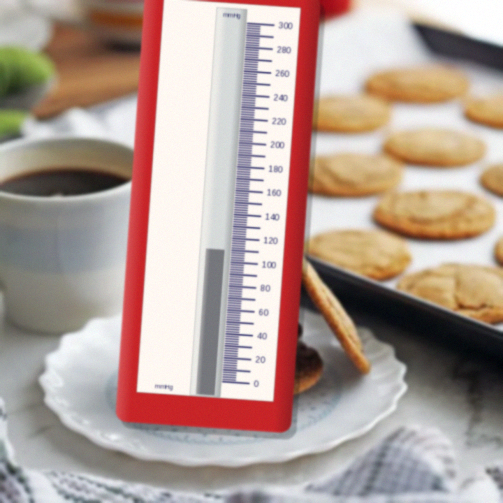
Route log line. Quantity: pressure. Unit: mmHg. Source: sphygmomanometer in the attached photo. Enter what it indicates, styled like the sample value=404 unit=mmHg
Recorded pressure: value=110 unit=mmHg
